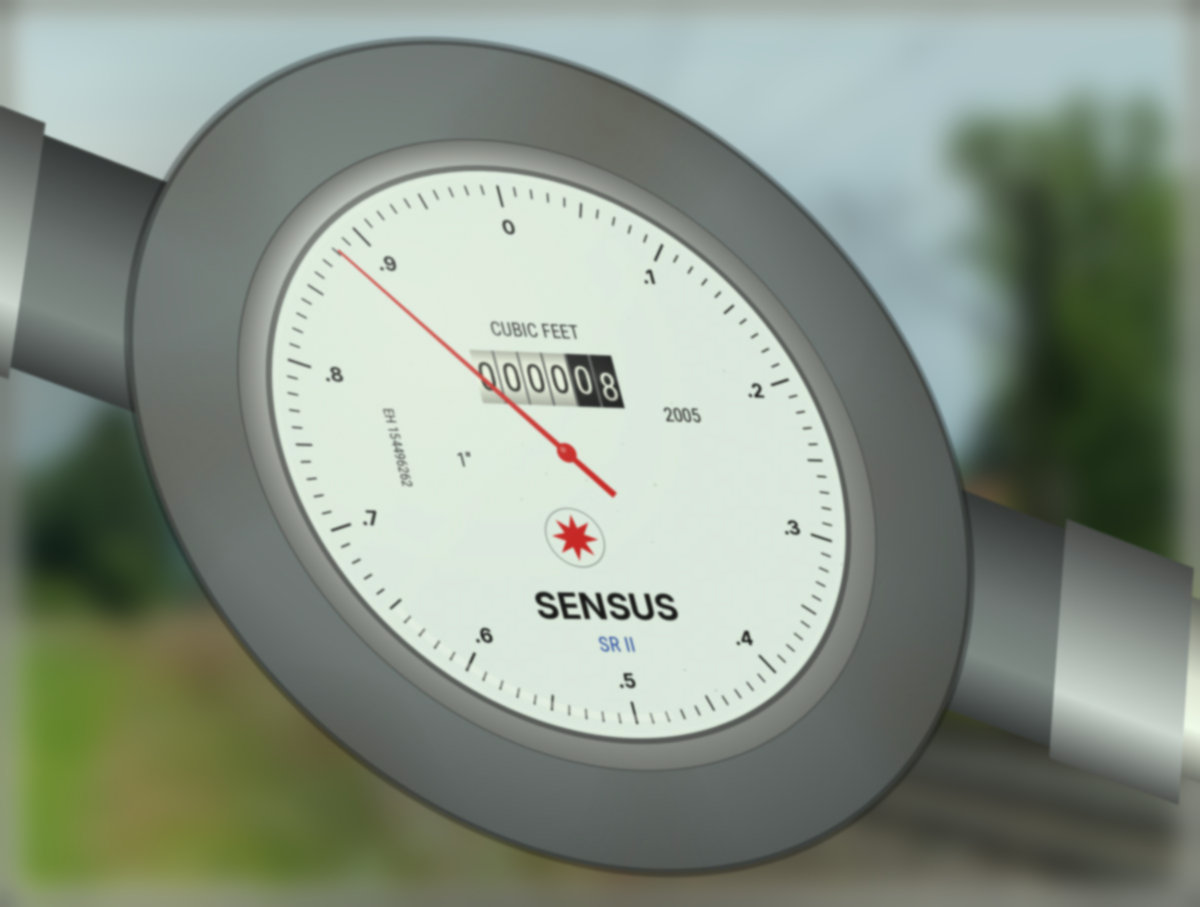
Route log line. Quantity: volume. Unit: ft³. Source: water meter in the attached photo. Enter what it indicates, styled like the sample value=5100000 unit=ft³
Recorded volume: value=7.88 unit=ft³
